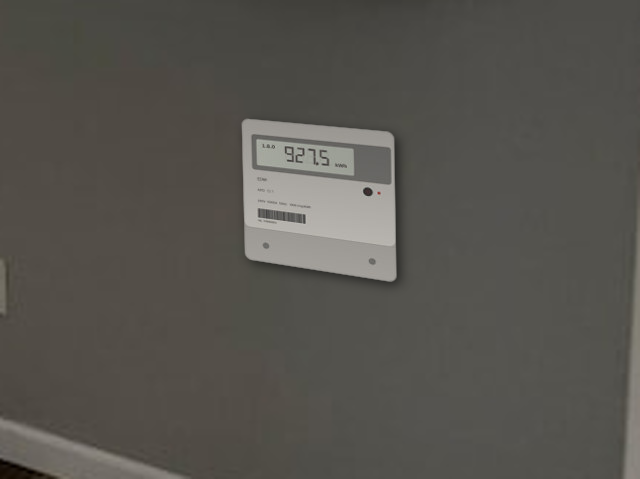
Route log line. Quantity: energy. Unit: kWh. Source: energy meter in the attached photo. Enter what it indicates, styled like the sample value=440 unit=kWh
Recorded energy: value=927.5 unit=kWh
